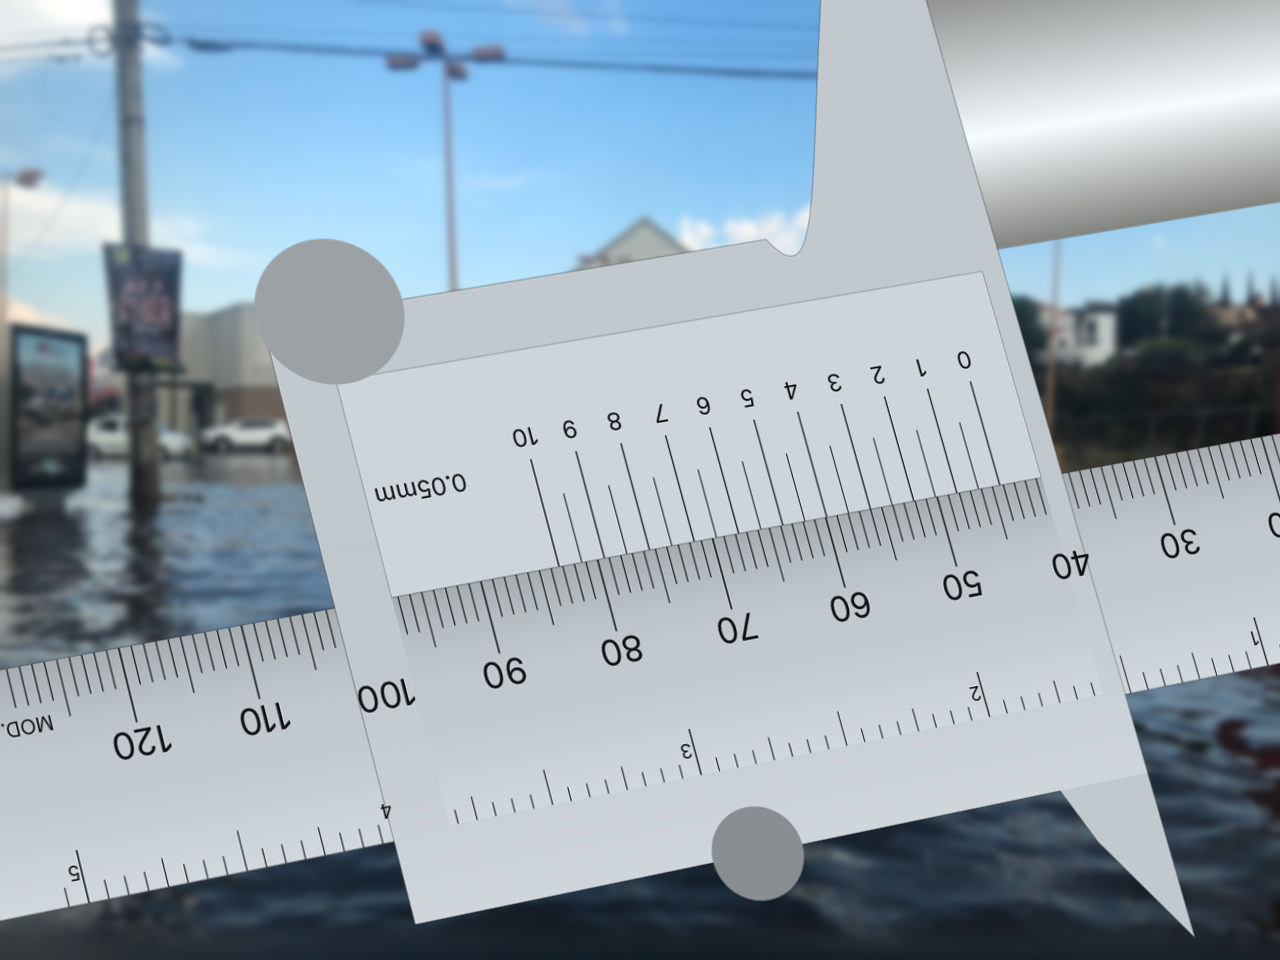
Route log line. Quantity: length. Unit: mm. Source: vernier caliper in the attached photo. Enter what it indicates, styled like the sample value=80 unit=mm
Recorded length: value=44.3 unit=mm
